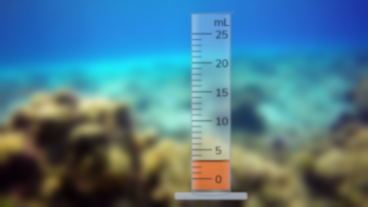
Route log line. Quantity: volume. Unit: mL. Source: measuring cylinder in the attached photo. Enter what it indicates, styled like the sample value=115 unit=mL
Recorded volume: value=3 unit=mL
